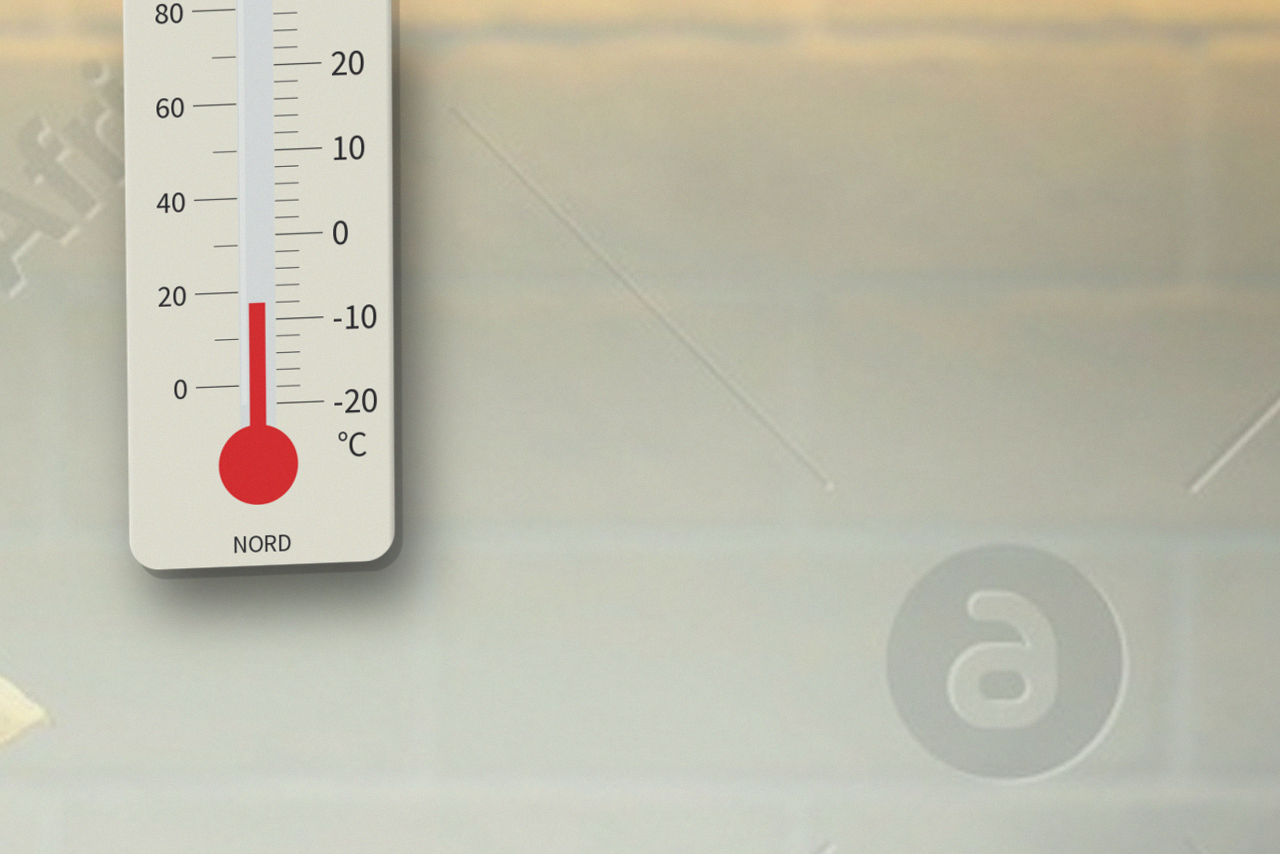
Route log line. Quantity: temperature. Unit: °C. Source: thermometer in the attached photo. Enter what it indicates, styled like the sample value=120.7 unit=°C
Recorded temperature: value=-8 unit=°C
